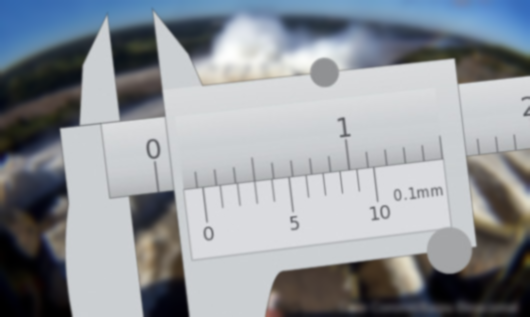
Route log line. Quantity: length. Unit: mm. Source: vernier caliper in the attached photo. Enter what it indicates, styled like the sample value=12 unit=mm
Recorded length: value=2.3 unit=mm
